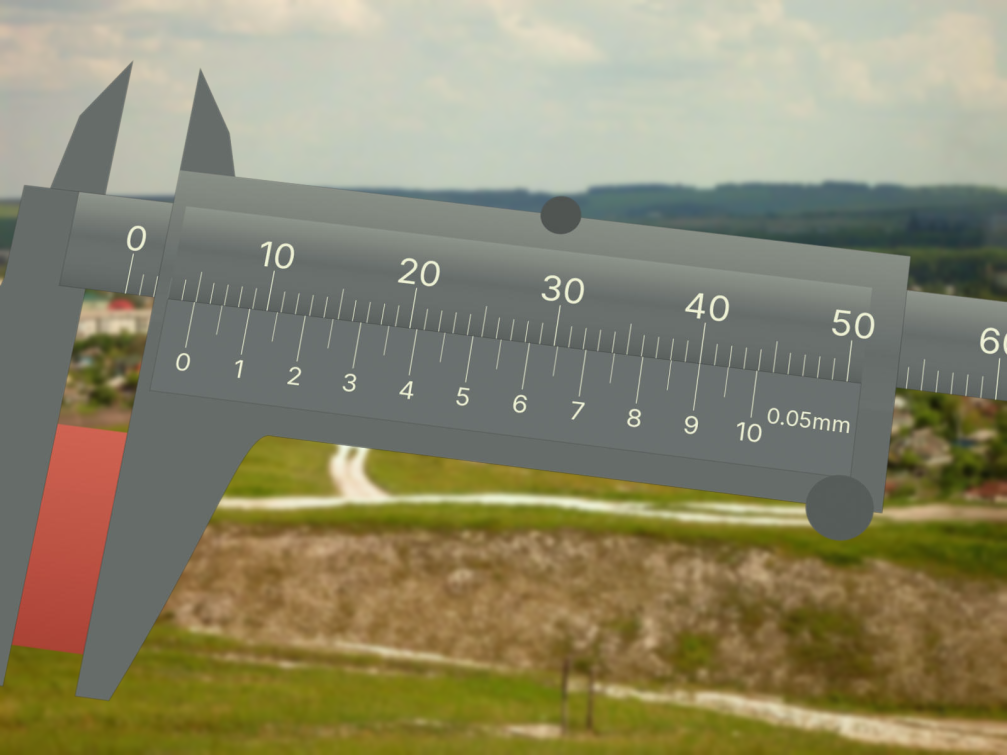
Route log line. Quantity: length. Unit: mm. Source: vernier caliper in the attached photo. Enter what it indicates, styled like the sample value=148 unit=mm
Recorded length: value=4.9 unit=mm
